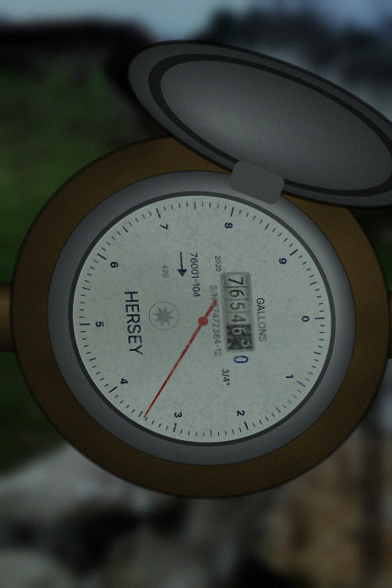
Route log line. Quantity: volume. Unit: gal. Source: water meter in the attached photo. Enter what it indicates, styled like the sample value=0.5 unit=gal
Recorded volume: value=7654633.4 unit=gal
